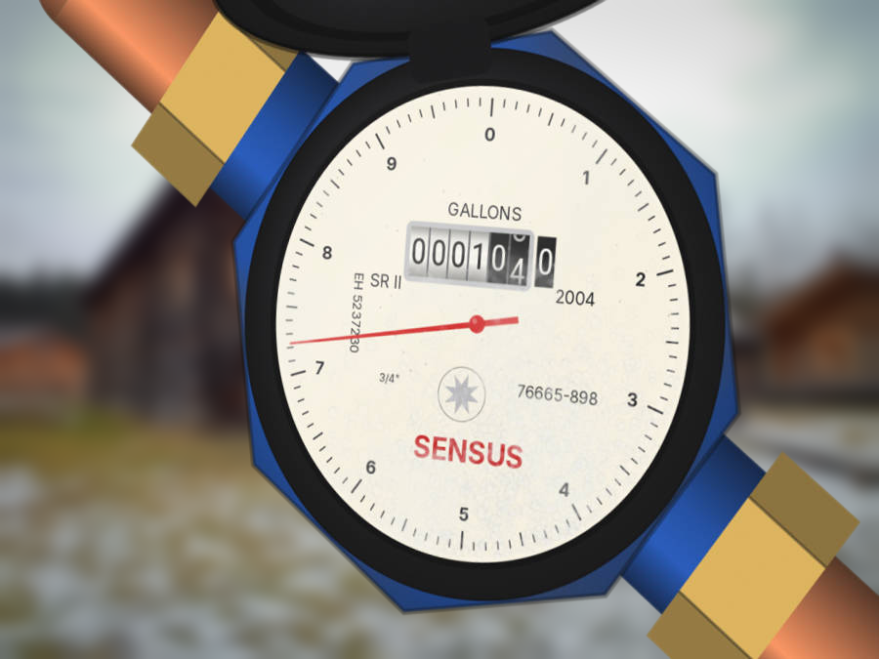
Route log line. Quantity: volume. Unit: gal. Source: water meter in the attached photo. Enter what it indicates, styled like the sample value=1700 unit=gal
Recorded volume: value=1037.2 unit=gal
